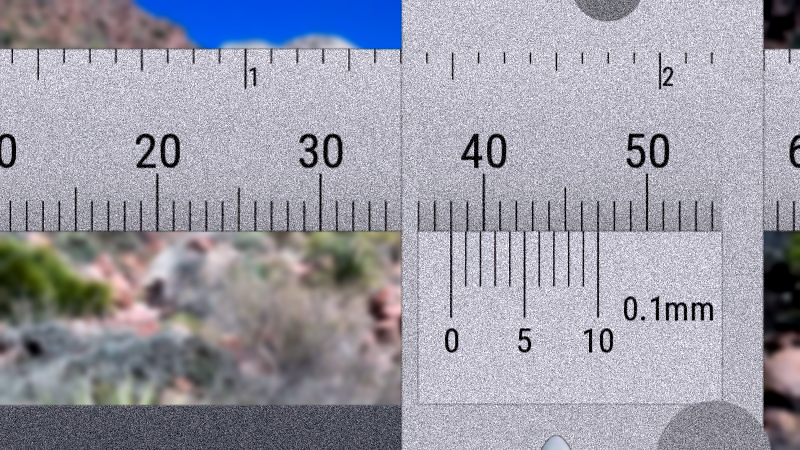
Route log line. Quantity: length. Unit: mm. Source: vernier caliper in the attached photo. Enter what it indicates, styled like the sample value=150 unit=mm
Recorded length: value=38.0 unit=mm
